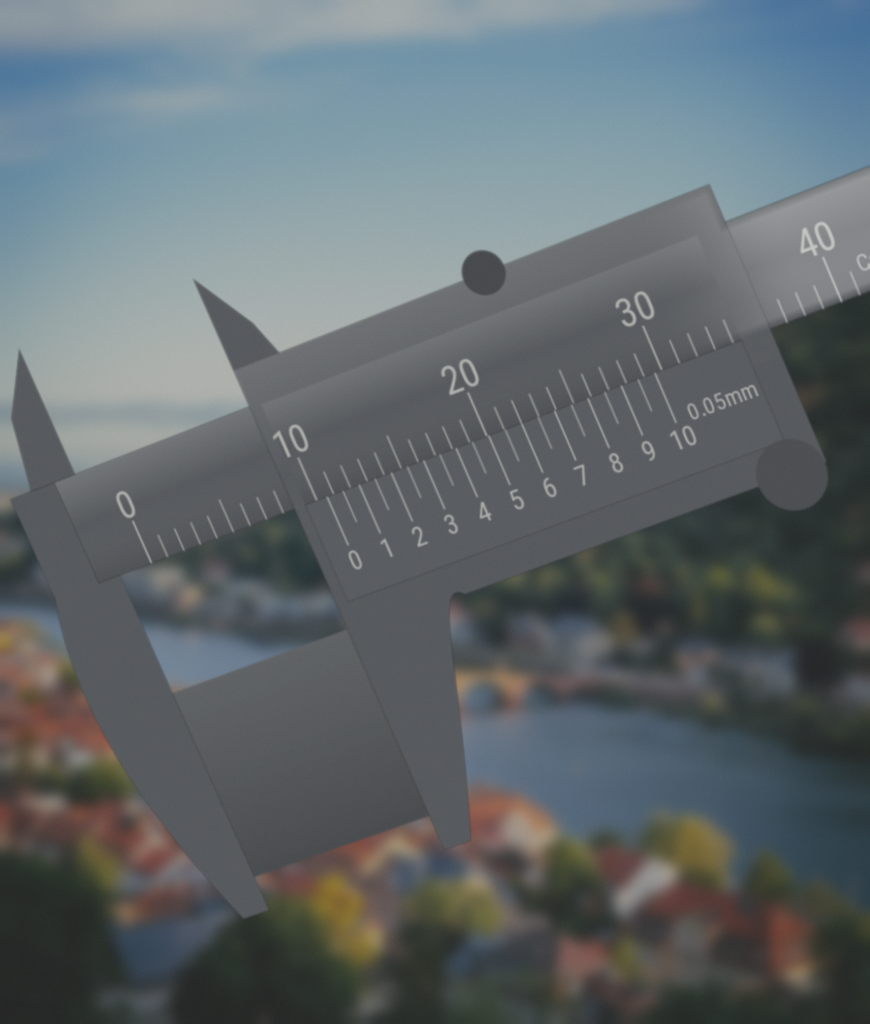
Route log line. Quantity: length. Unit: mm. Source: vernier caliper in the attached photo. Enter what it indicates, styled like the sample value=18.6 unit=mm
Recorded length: value=10.6 unit=mm
